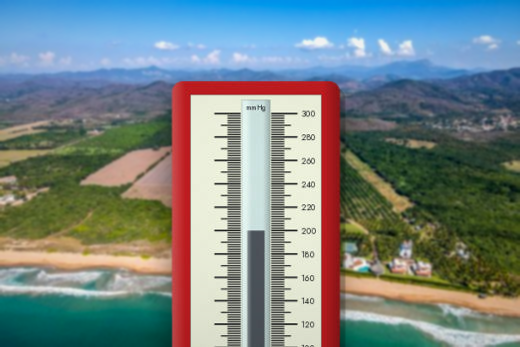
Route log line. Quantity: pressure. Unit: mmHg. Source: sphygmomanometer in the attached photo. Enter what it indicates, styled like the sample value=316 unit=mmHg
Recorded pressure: value=200 unit=mmHg
